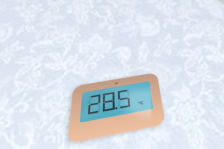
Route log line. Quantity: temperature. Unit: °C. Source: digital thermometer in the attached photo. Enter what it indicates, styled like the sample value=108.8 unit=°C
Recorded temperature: value=28.5 unit=°C
